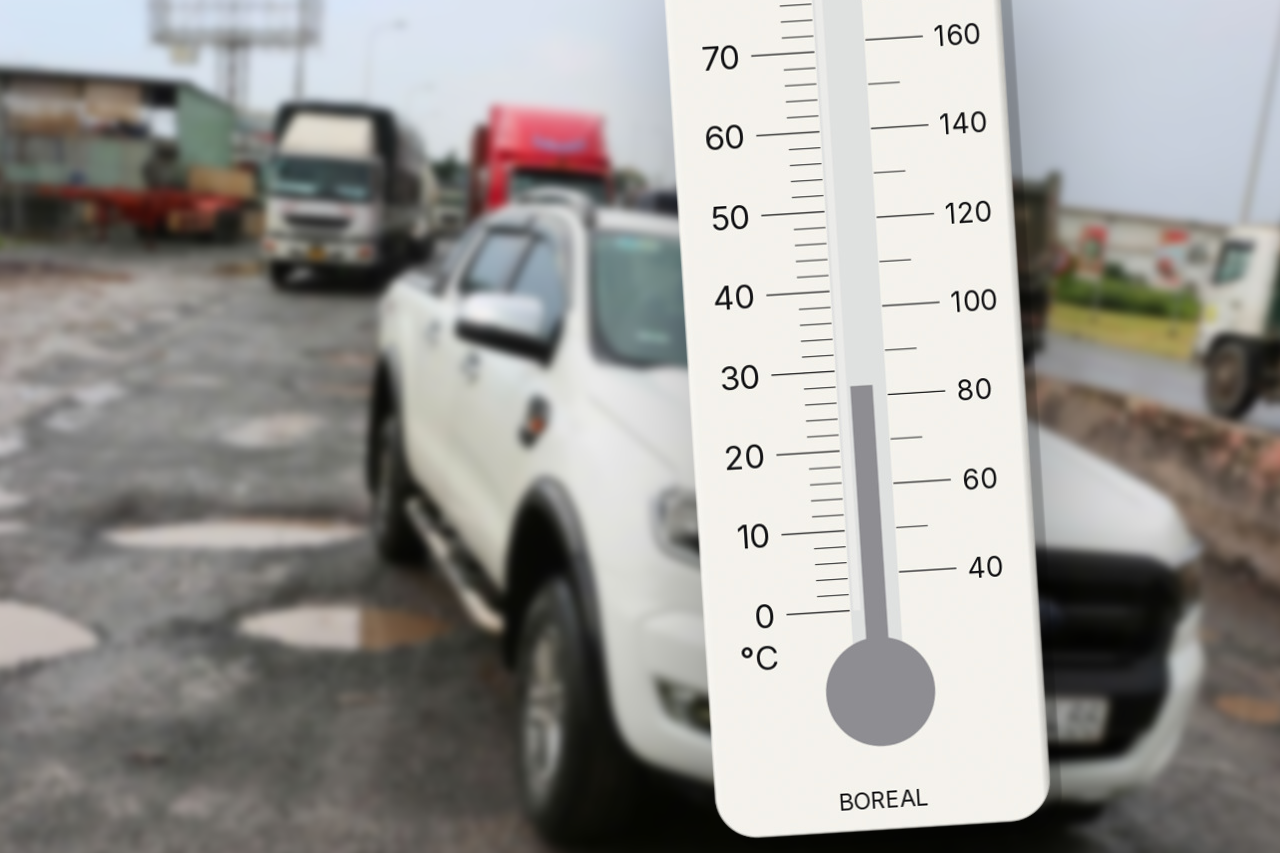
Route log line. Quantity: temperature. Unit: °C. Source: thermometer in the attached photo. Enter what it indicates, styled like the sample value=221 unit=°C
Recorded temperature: value=28 unit=°C
